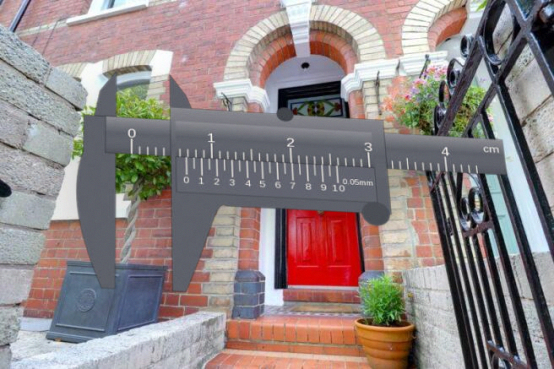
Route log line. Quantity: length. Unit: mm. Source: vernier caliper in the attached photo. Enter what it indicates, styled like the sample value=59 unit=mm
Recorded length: value=6.8 unit=mm
